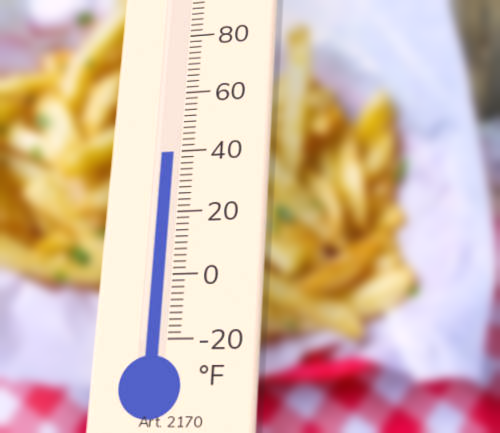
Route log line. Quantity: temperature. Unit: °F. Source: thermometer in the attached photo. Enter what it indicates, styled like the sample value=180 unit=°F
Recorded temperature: value=40 unit=°F
